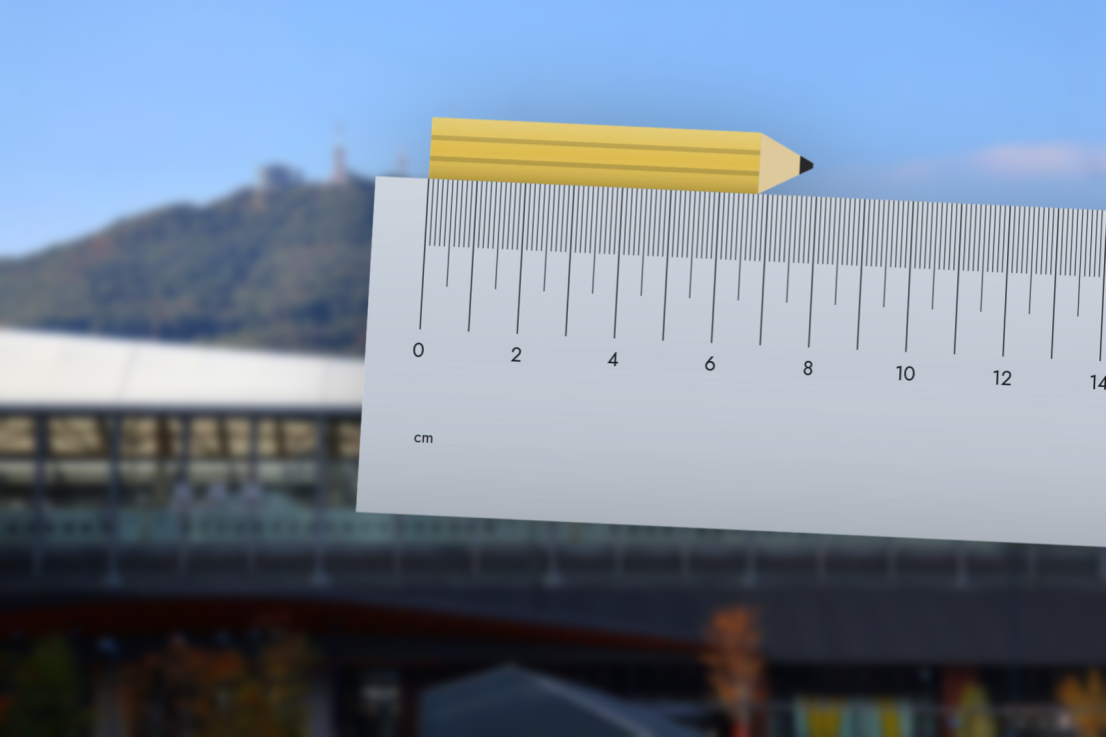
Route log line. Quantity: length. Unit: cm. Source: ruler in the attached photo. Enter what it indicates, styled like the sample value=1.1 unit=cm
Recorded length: value=7.9 unit=cm
